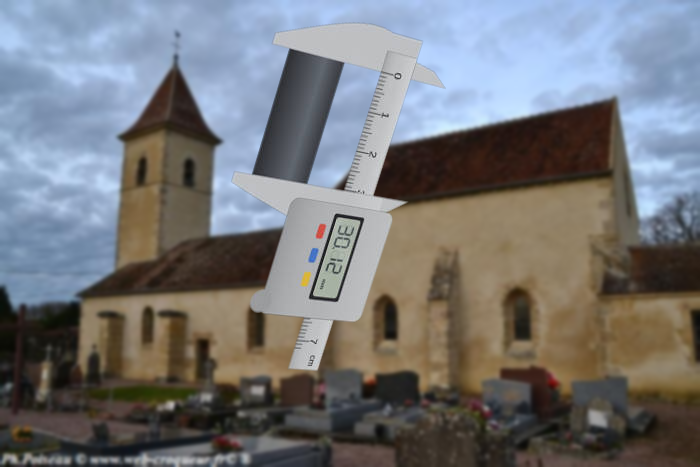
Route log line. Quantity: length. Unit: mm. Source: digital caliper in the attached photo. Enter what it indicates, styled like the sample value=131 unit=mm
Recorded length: value=30.12 unit=mm
